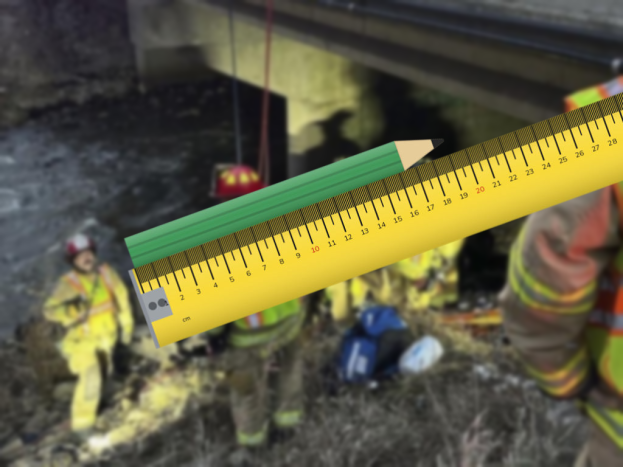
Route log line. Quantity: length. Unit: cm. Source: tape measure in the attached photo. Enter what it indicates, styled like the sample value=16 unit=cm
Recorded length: value=19 unit=cm
